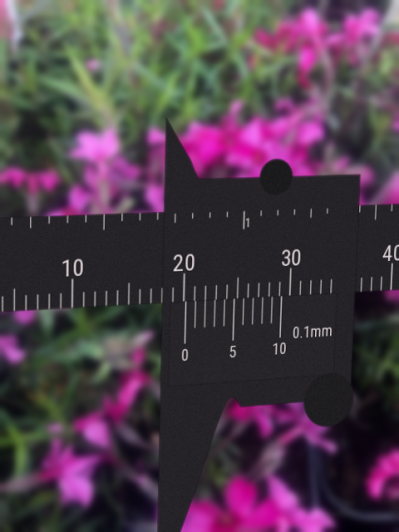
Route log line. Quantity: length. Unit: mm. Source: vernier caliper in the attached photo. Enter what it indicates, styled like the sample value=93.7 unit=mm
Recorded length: value=20.2 unit=mm
